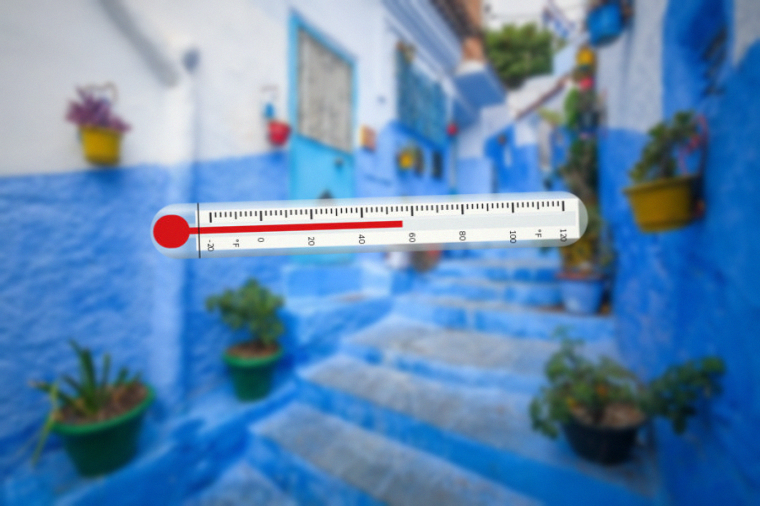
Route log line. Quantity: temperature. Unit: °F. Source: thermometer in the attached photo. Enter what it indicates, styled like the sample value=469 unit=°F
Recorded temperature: value=56 unit=°F
